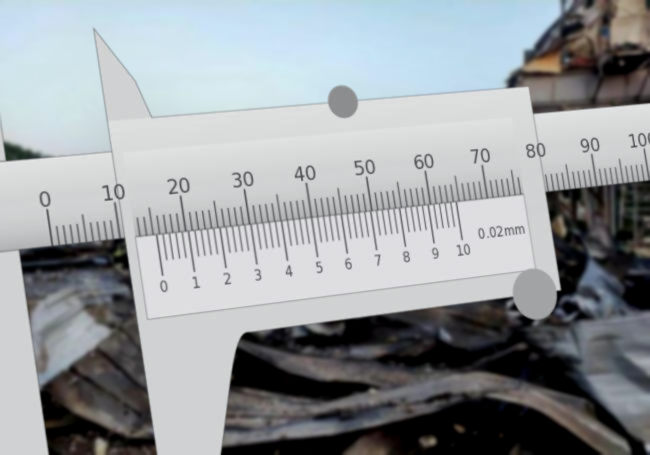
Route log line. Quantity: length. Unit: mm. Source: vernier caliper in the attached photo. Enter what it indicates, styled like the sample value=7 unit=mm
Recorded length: value=15.5 unit=mm
